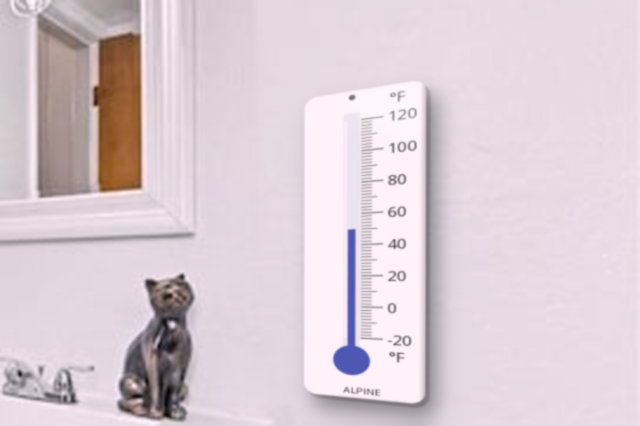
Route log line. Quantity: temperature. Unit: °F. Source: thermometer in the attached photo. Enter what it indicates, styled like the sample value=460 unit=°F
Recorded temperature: value=50 unit=°F
